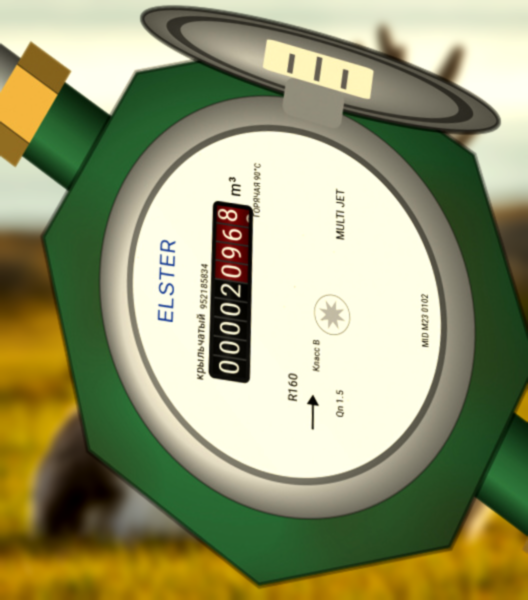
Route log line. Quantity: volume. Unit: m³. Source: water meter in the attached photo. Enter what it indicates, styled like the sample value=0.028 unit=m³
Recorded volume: value=2.0968 unit=m³
